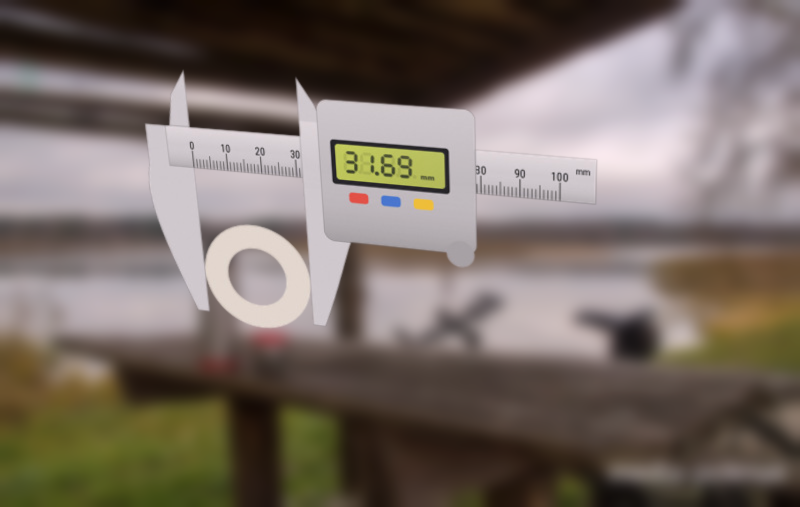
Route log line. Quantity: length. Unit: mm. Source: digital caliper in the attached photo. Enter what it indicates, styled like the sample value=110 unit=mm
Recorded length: value=31.69 unit=mm
